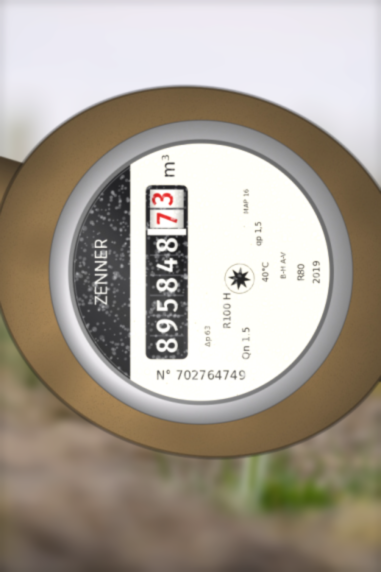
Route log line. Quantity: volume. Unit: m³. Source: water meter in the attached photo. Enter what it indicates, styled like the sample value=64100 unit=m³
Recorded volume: value=895848.73 unit=m³
